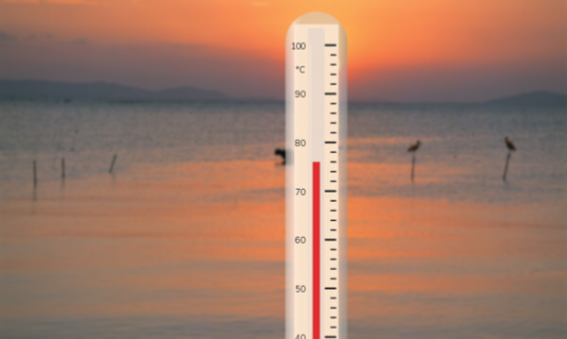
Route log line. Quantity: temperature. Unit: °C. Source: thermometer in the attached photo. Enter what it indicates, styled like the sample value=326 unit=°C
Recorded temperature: value=76 unit=°C
